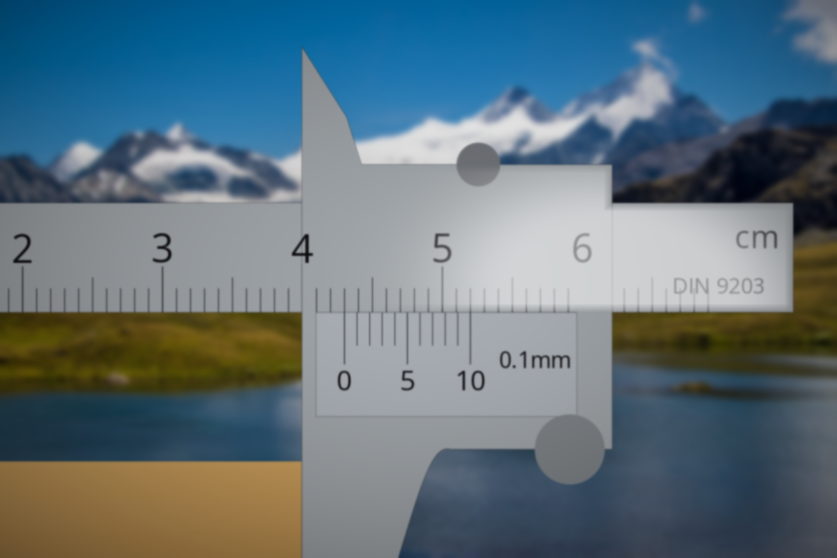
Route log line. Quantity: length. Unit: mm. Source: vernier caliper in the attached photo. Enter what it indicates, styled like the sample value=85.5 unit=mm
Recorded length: value=43.0 unit=mm
